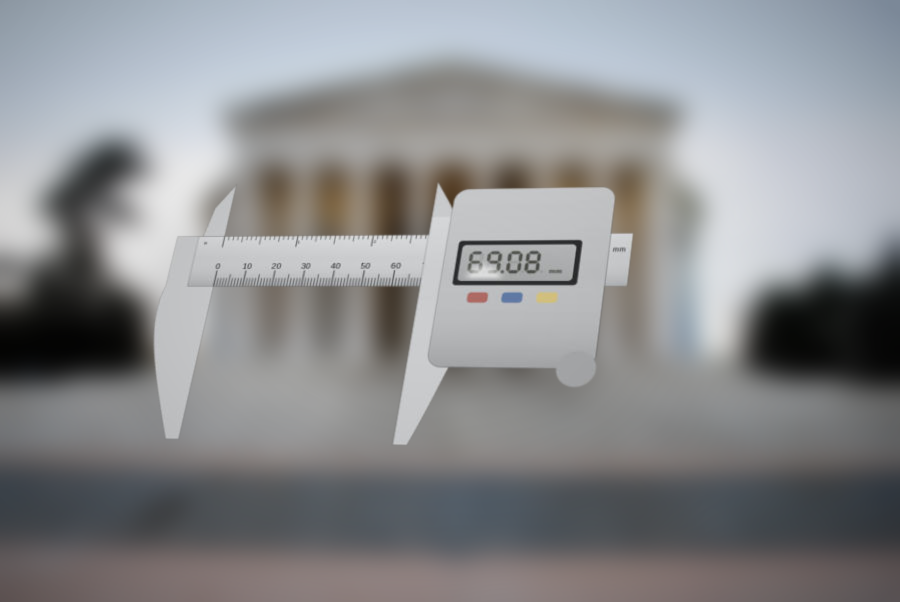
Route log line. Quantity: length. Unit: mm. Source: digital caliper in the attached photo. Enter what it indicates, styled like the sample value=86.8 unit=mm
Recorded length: value=69.08 unit=mm
